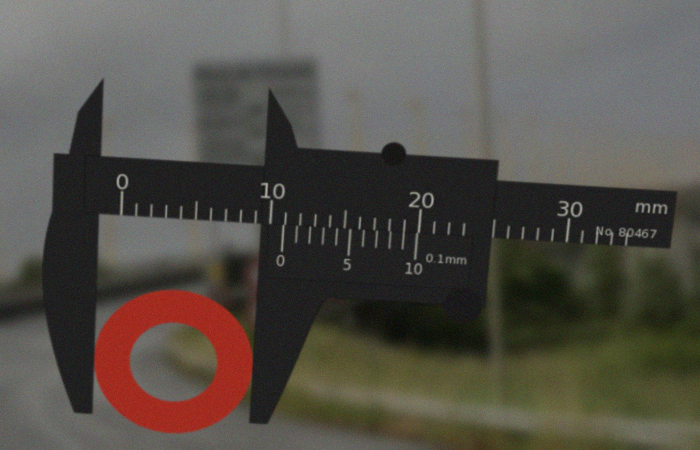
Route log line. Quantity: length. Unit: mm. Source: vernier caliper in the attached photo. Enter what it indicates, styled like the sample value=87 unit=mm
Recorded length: value=10.9 unit=mm
